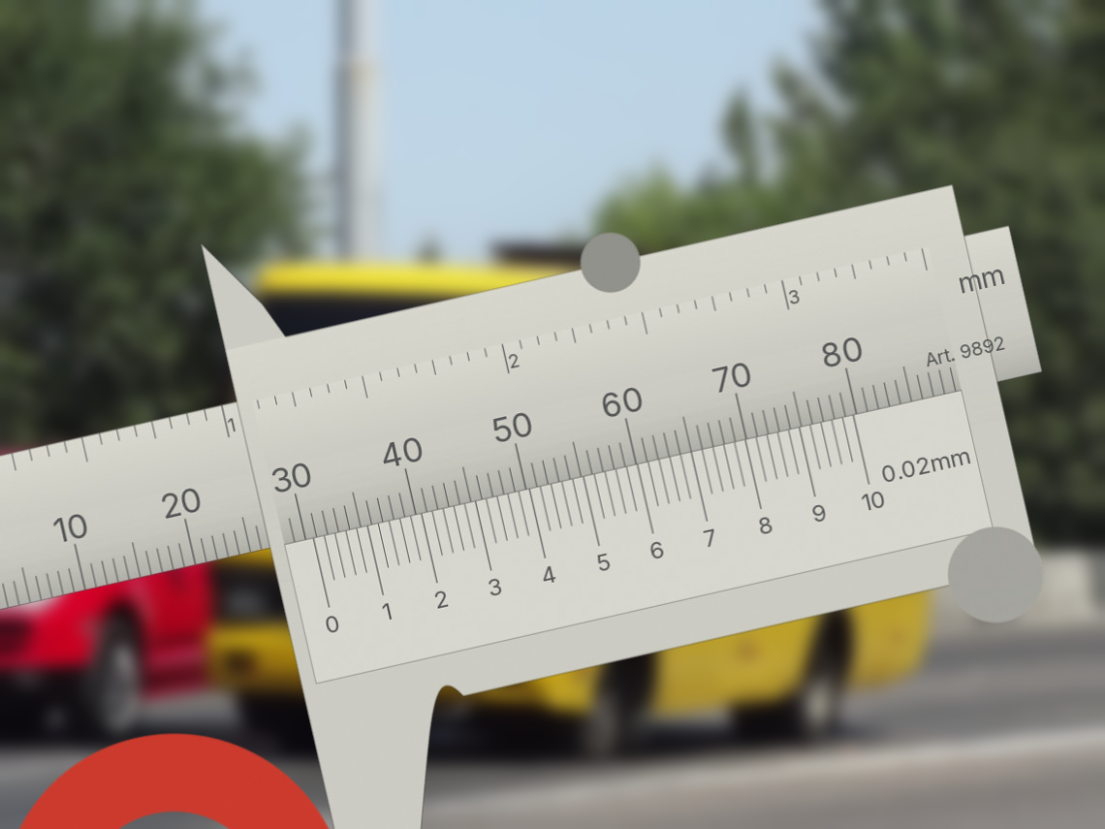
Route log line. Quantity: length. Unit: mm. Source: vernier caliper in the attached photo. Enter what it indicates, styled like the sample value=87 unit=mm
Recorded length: value=30.7 unit=mm
